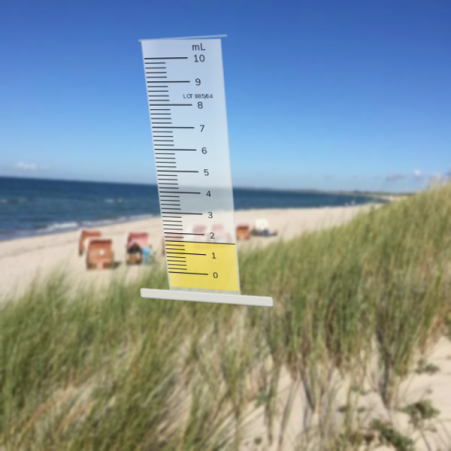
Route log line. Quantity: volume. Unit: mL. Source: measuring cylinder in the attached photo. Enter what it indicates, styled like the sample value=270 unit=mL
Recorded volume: value=1.6 unit=mL
